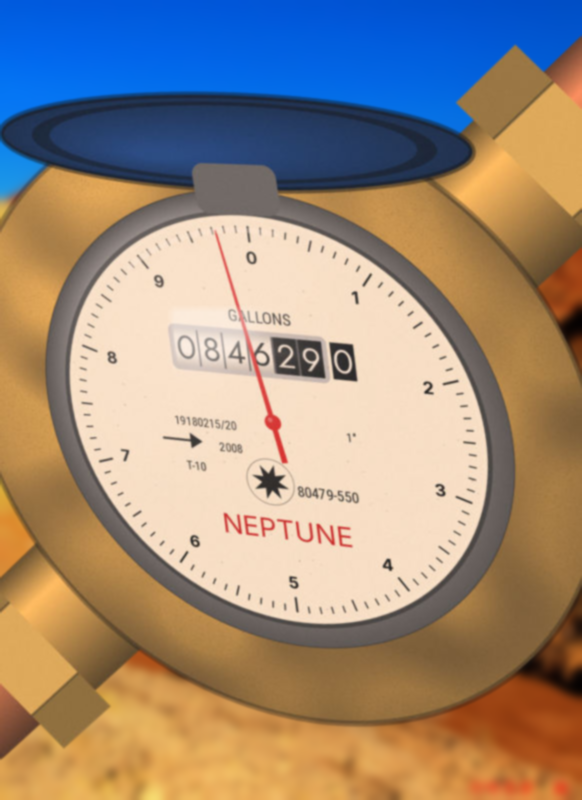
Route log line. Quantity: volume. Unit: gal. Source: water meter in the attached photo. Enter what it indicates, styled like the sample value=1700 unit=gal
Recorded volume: value=846289.7 unit=gal
